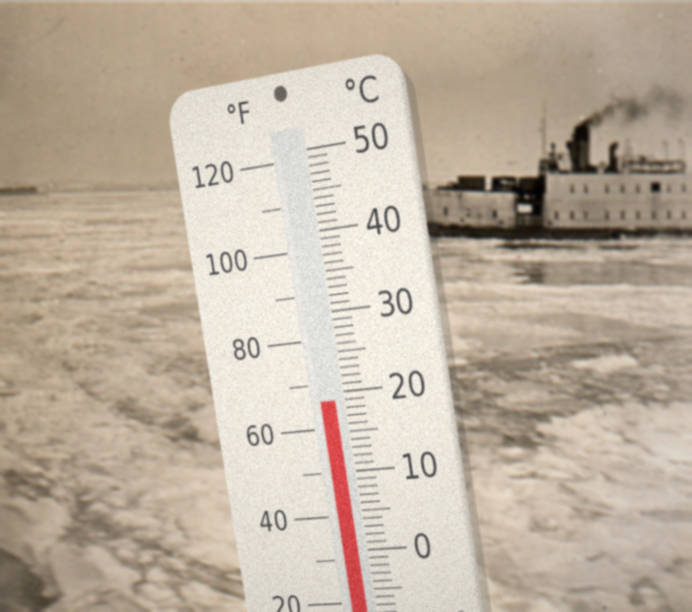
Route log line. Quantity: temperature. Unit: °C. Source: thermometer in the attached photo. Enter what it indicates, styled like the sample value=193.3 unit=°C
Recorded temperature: value=19 unit=°C
